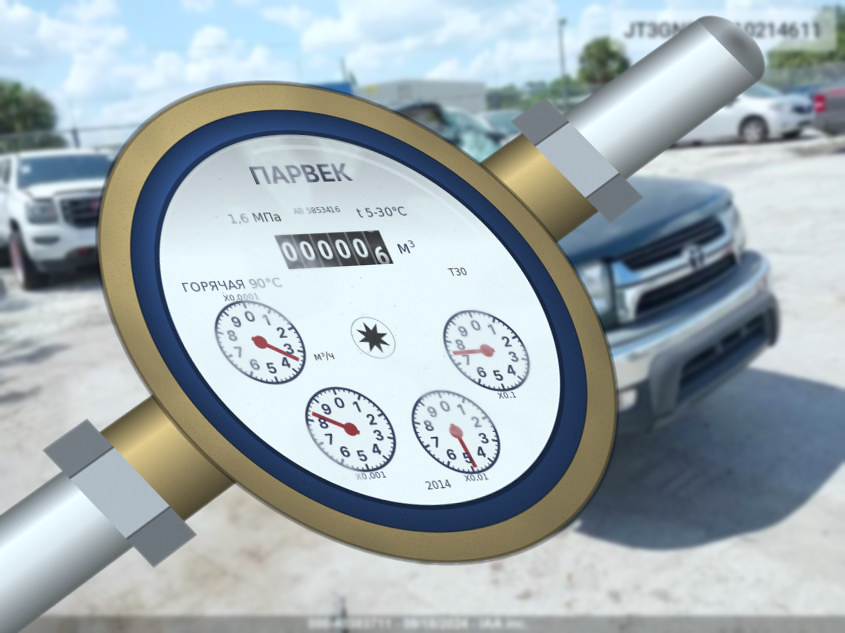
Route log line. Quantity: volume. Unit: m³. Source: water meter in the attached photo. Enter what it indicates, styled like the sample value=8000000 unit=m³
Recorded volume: value=5.7483 unit=m³
